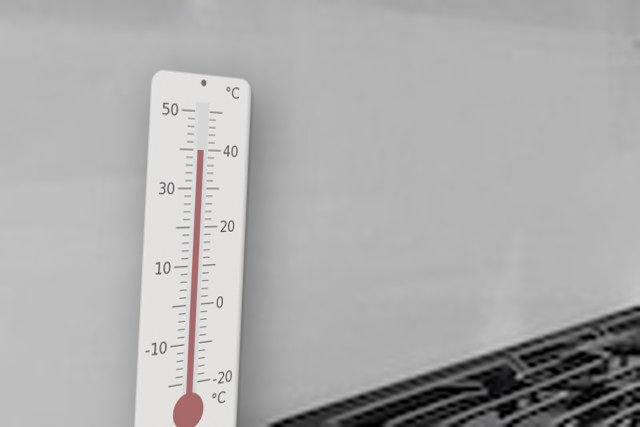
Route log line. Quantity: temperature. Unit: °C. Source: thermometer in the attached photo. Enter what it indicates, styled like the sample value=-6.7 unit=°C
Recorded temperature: value=40 unit=°C
